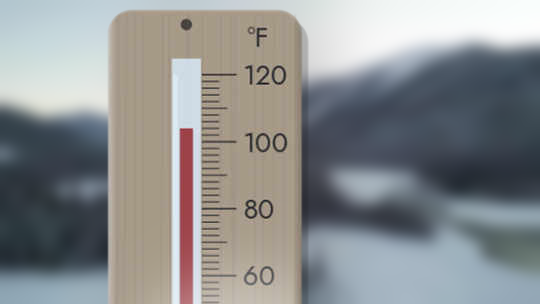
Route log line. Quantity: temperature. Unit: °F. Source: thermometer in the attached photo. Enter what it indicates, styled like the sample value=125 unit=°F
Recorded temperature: value=104 unit=°F
